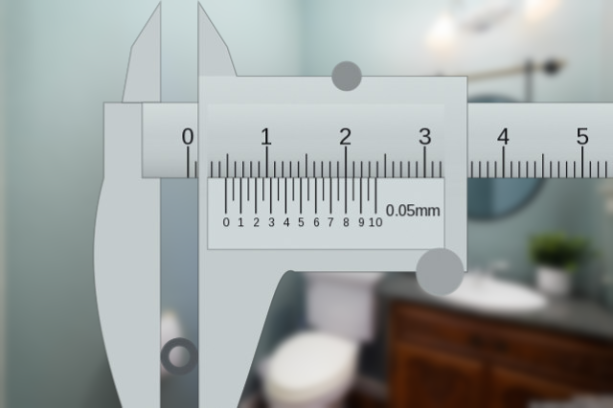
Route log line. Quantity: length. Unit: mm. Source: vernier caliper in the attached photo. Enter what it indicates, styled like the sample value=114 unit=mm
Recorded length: value=4.8 unit=mm
